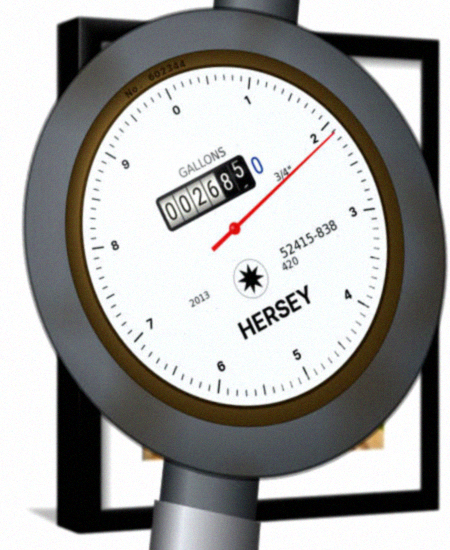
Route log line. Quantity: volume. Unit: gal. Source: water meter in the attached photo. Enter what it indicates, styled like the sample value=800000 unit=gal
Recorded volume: value=26852.1 unit=gal
